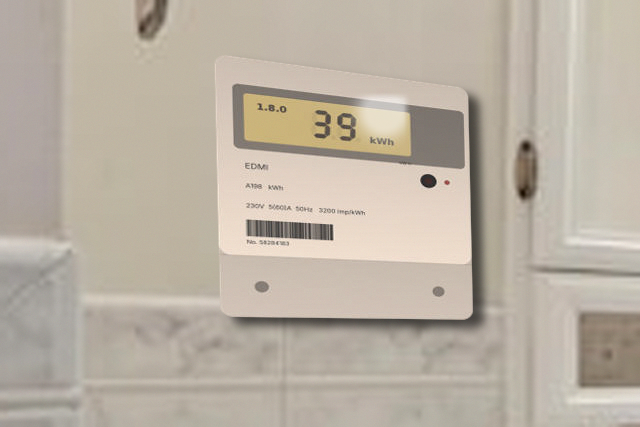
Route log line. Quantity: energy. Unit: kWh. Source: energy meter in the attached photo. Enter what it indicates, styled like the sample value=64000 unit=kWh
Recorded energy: value=39 unit=kWh
